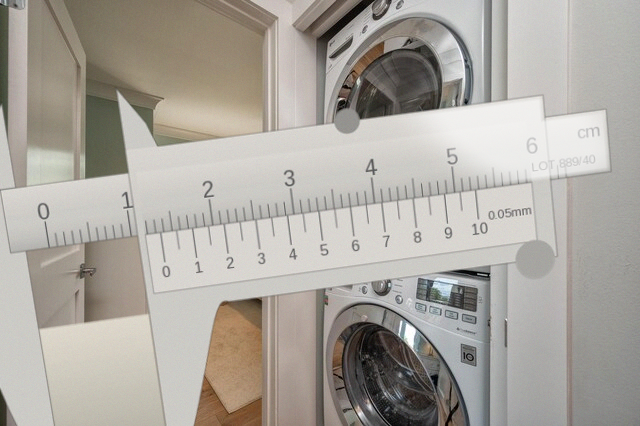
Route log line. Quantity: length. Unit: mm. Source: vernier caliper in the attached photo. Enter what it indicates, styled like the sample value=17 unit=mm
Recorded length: value=13.6 unit=mm
